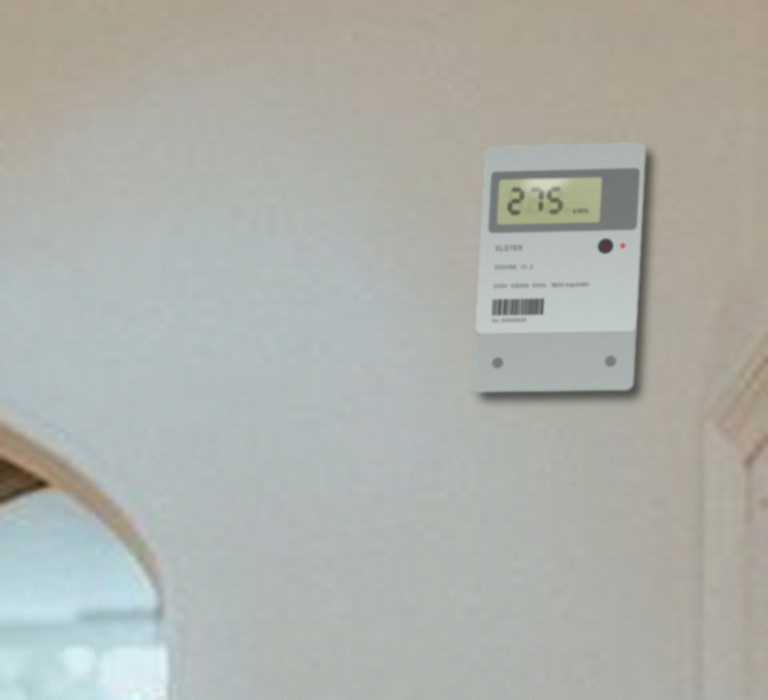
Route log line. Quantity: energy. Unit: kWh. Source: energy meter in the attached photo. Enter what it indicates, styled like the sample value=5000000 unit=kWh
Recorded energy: value=275 unit=kWh
